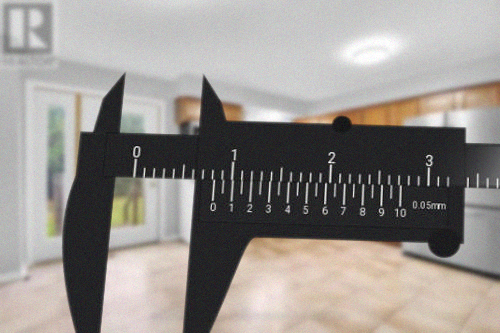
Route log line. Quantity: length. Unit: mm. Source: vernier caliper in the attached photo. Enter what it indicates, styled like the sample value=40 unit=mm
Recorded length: value=8.2 unit=mm
